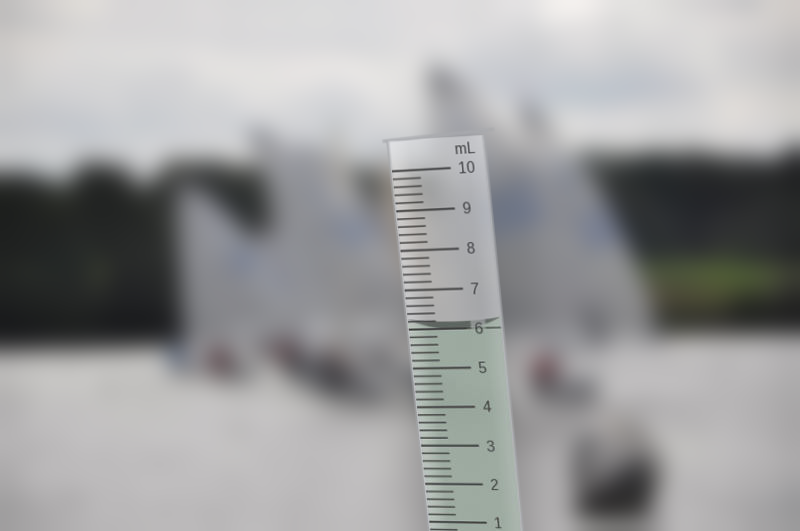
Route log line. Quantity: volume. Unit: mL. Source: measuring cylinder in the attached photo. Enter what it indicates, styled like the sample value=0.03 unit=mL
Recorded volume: value=6 unit=mL
